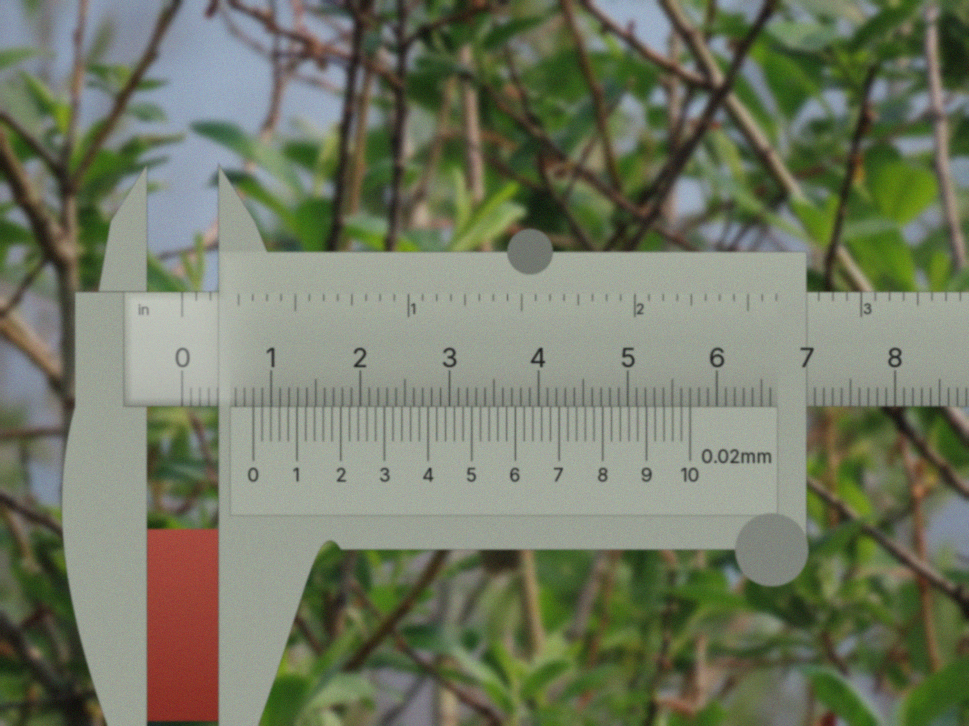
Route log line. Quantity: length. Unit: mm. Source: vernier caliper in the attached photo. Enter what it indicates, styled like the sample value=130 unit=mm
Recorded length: value=8.0 unit=mm
